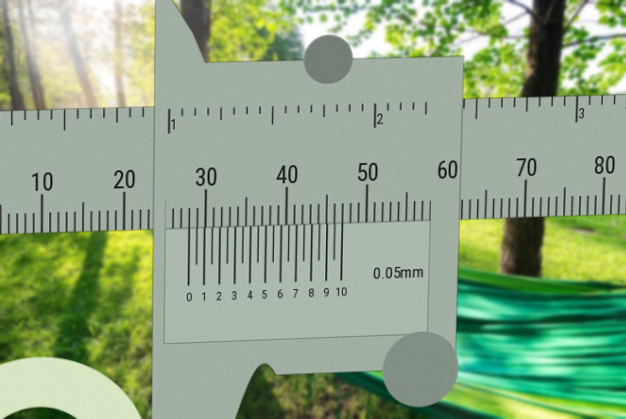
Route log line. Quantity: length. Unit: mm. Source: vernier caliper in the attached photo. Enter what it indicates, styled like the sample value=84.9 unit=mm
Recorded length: value=28.0 unit=mm
